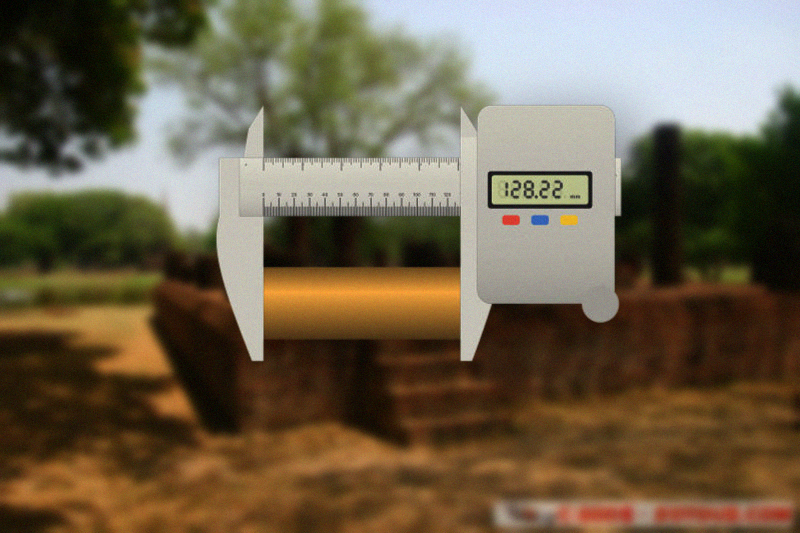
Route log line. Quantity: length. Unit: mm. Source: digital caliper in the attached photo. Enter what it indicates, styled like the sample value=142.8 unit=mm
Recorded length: value=128.22 unit=mm
